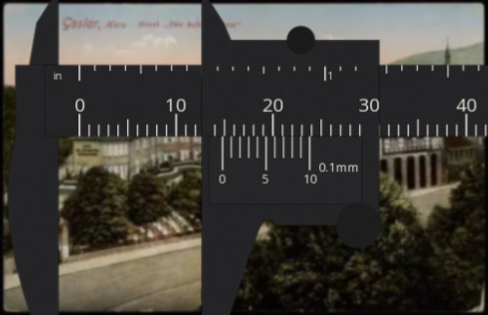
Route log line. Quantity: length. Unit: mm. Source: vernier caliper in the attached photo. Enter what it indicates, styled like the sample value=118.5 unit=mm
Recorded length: value=14.8 unit=mm
